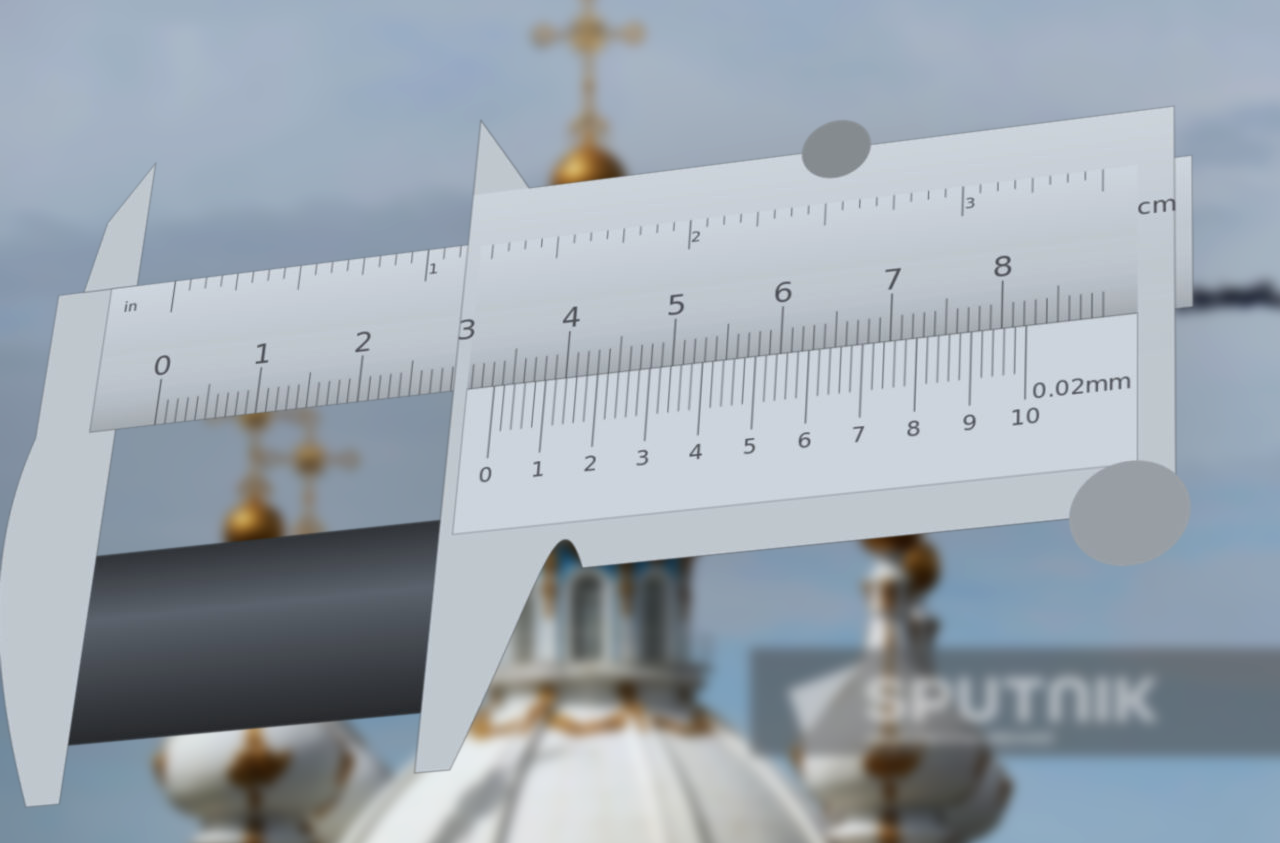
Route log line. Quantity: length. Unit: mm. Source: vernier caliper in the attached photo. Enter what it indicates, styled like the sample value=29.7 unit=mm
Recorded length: value=33.2 unit=mm
